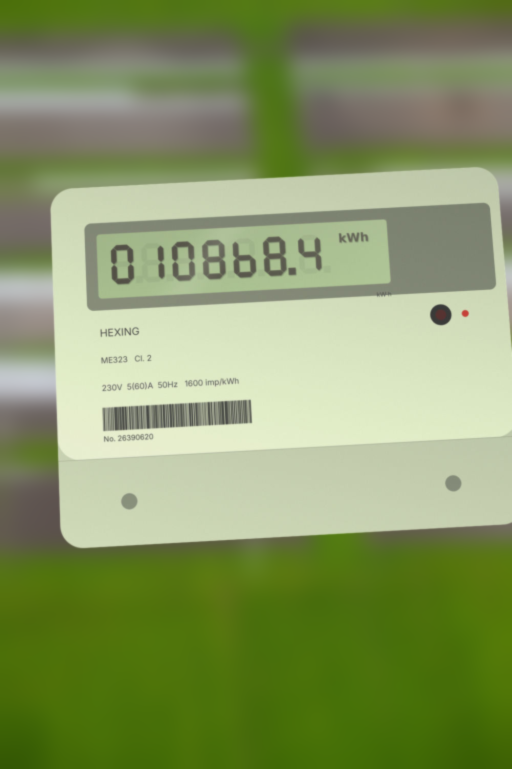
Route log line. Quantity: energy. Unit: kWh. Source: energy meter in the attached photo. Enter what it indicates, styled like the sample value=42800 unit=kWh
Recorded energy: value=10868.4 unit=kWh
